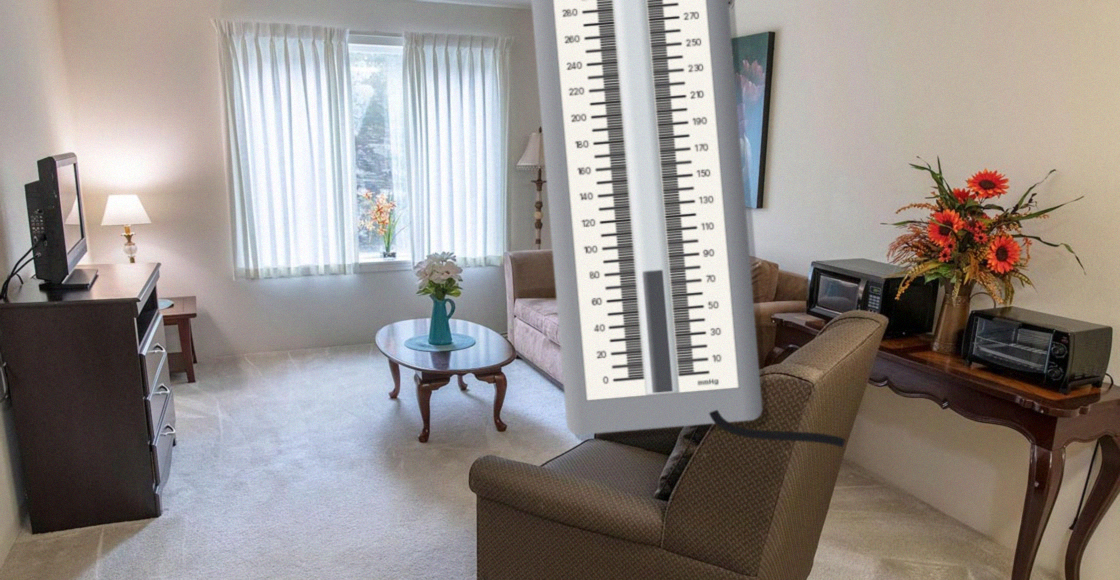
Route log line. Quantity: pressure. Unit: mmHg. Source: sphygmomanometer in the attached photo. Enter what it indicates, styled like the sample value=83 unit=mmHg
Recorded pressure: value=80 unit=mmHg
